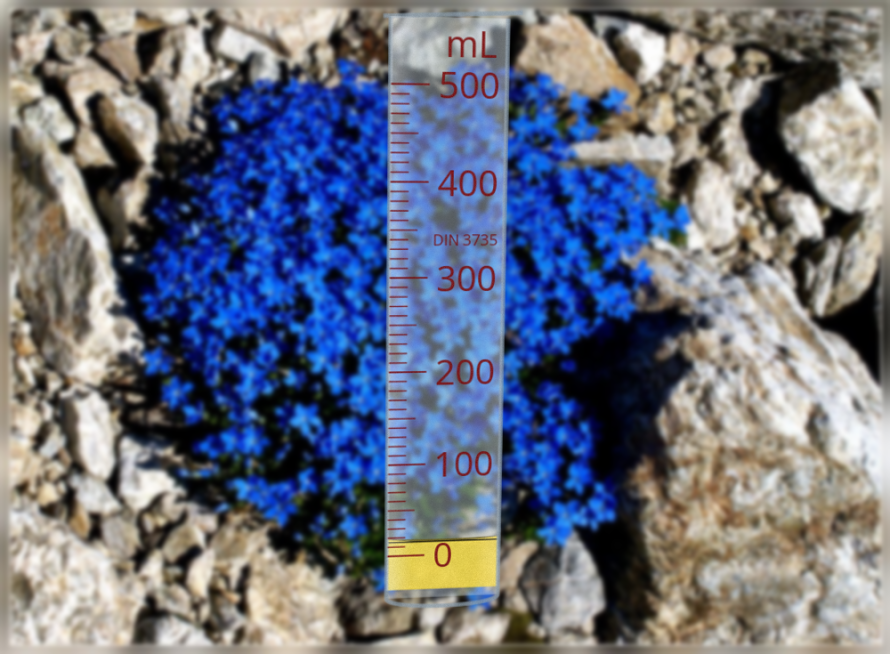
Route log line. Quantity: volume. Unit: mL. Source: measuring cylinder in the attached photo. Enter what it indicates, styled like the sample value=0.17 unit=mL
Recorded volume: value=15 unit=mL
